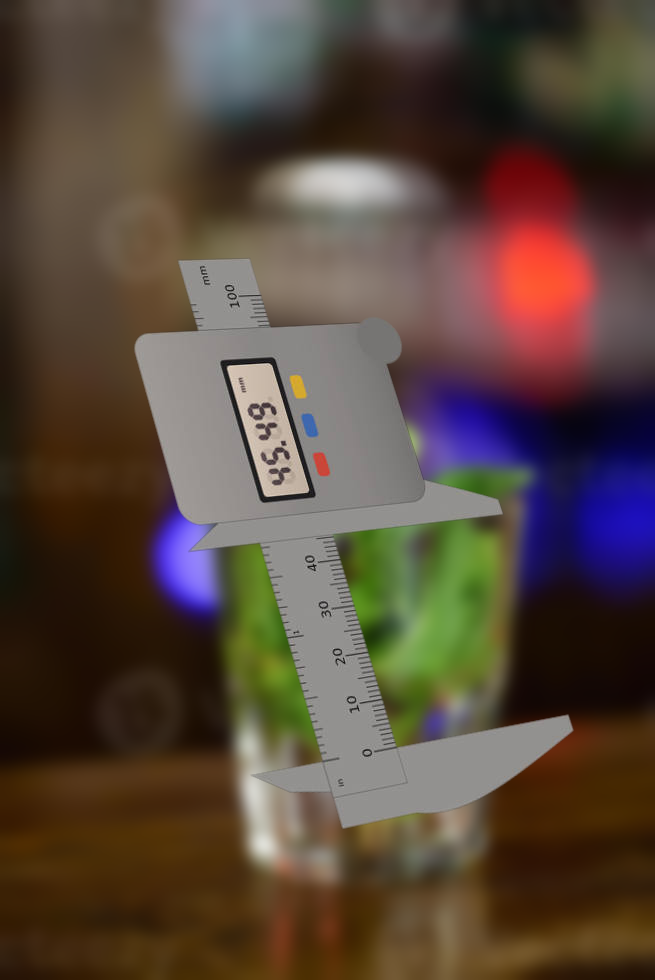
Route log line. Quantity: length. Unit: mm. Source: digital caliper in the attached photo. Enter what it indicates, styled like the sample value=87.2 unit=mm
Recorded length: value=45.49 unit=mm
